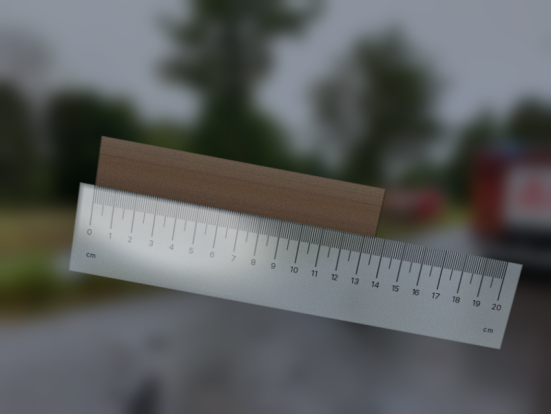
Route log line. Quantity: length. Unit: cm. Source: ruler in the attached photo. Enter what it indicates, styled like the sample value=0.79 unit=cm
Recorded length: value=13.5 unit=cm
